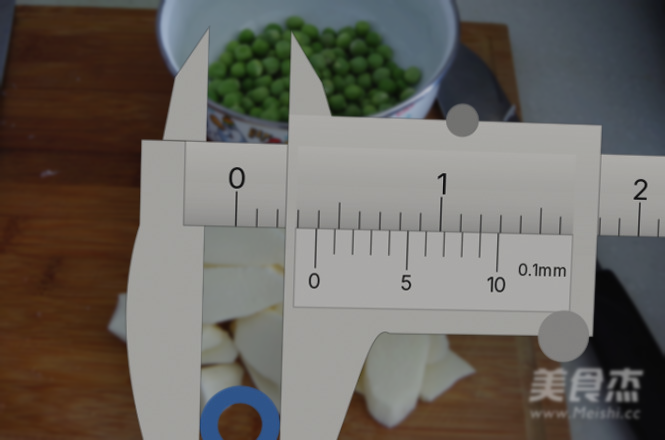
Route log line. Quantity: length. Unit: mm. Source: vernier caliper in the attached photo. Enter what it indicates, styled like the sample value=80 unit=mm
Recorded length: value=3.9 unit=mm
